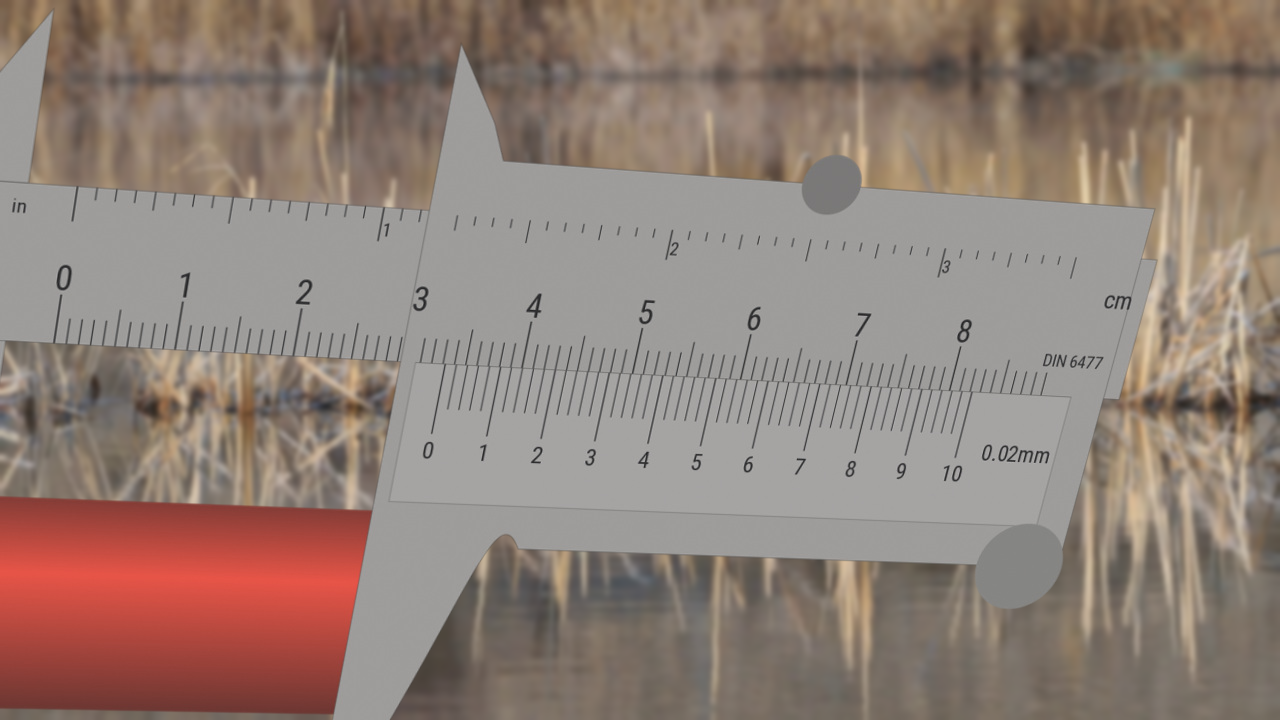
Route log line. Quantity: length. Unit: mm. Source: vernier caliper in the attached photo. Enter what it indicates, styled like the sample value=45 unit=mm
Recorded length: value=33.2 unit=mm
